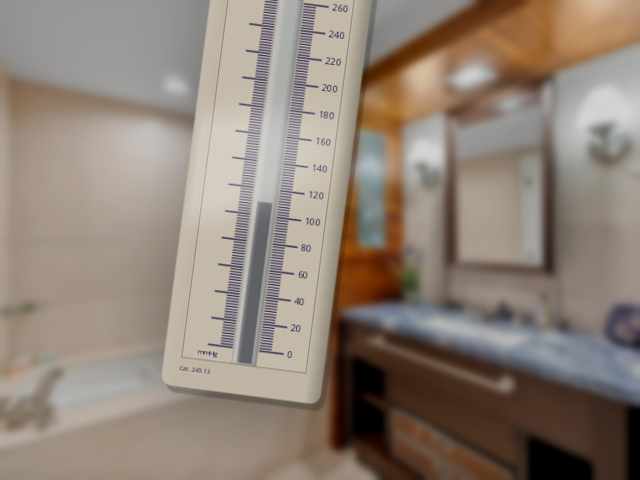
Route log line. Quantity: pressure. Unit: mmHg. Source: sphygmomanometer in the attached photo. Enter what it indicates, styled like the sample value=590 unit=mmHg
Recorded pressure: value=110 unit=mmHg
